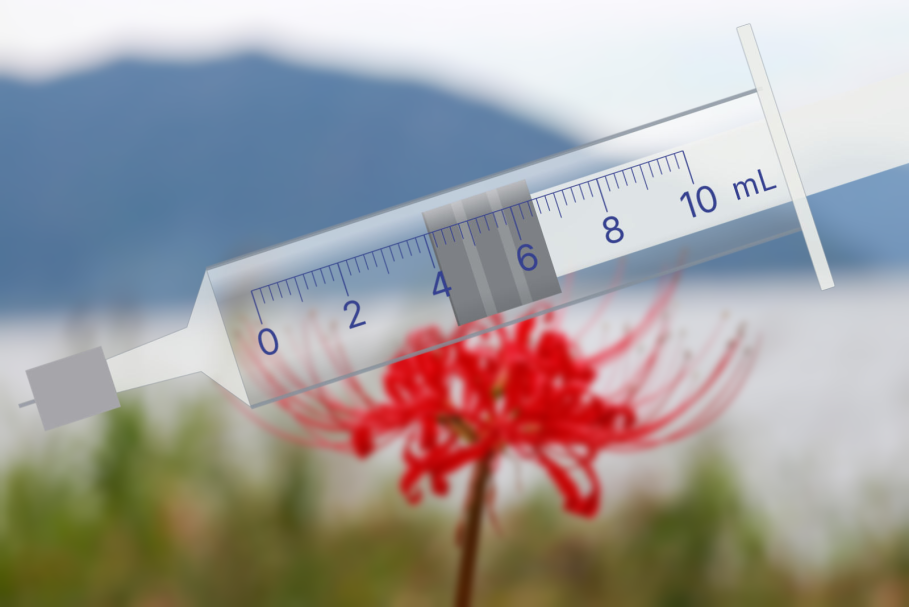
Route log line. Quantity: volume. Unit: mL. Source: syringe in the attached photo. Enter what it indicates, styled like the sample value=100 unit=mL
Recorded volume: value=4.1 unit=mL
